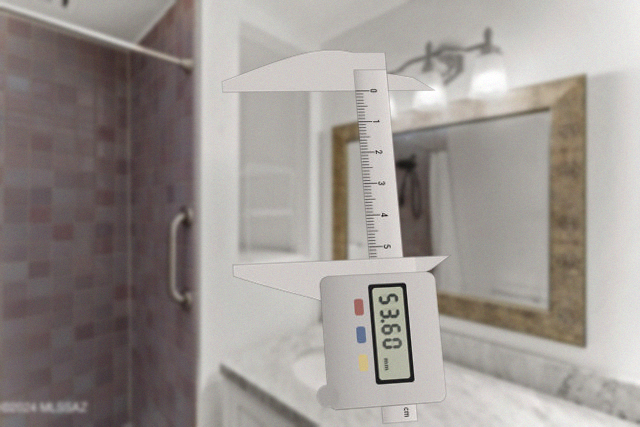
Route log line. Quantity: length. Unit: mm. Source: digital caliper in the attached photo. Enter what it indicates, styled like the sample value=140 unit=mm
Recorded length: value=53.60 unit=mm
